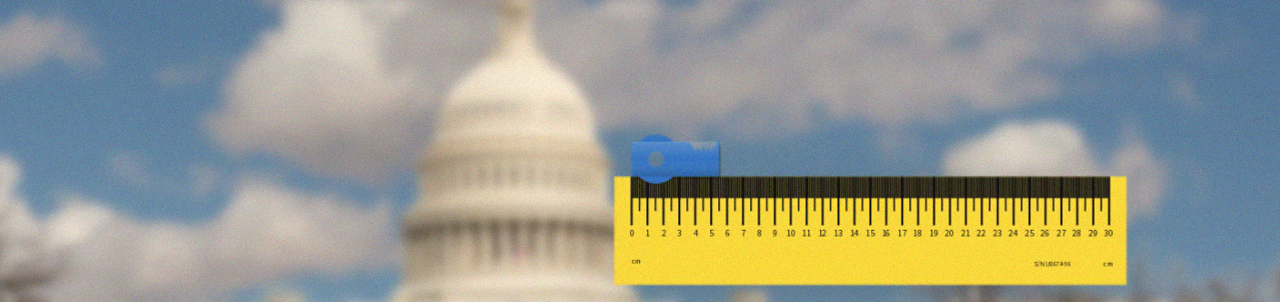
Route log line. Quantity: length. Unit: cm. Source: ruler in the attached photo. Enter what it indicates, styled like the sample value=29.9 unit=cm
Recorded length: value=5.5 unit=cm
